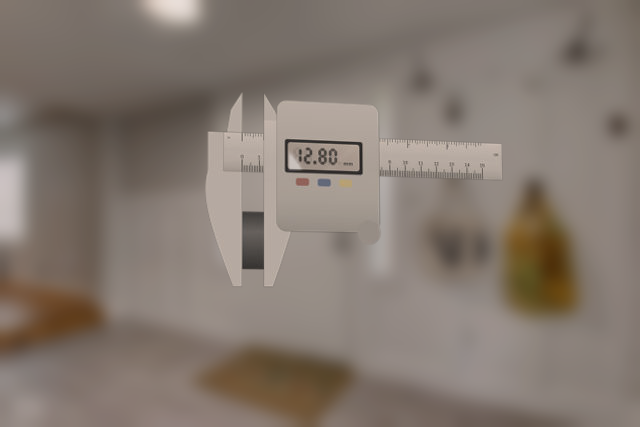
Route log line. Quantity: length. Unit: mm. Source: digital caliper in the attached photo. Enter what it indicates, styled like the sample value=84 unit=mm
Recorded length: value=12.80 unit=mm
